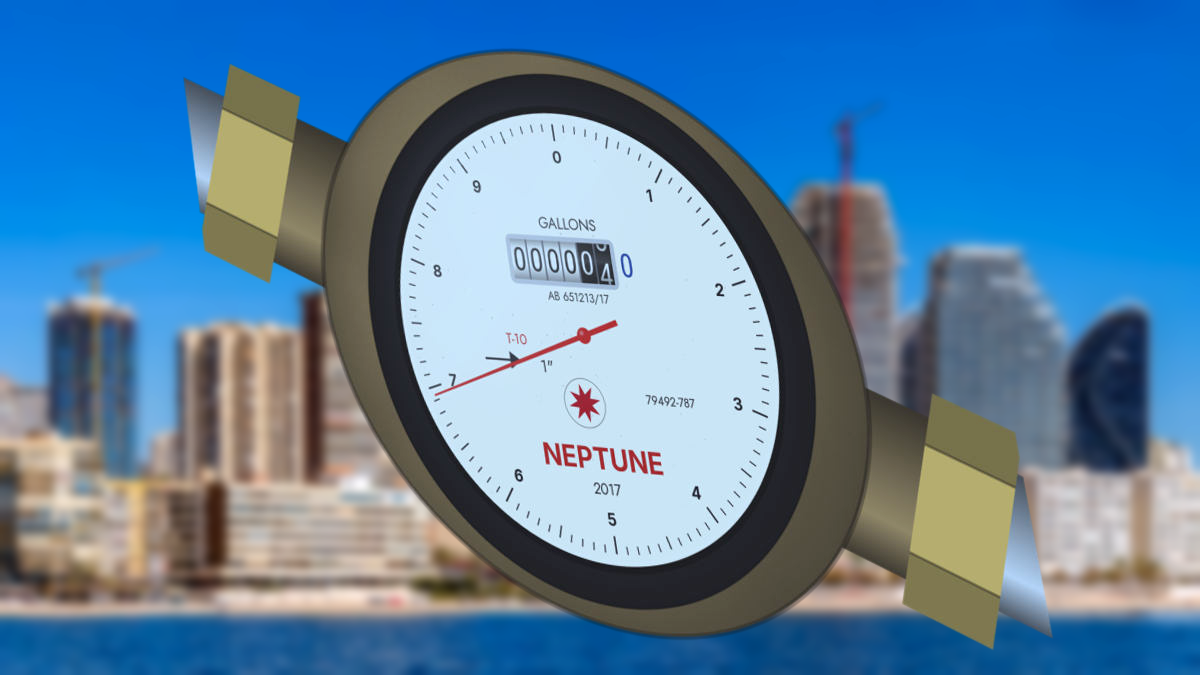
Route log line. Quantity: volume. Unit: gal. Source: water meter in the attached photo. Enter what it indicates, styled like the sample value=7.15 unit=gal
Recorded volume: value=36.9 unit=gal
